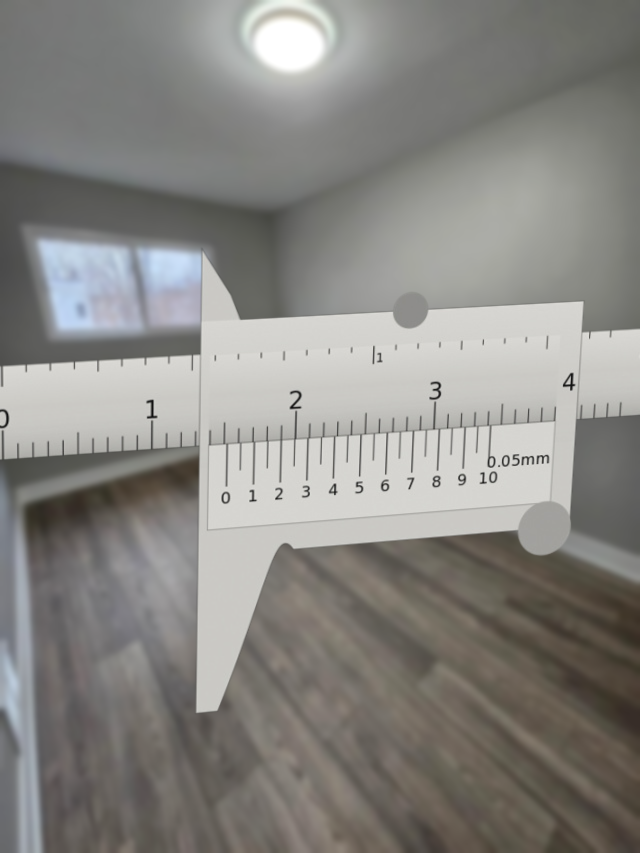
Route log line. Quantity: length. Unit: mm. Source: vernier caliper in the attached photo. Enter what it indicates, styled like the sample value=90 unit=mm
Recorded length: value=15.2 unit=mm
